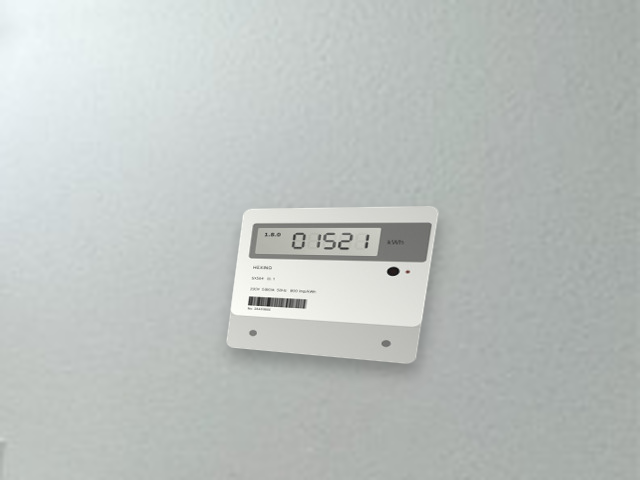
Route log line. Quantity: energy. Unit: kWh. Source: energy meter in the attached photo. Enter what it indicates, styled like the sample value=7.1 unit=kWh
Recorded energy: value=1521 unit=kWh
